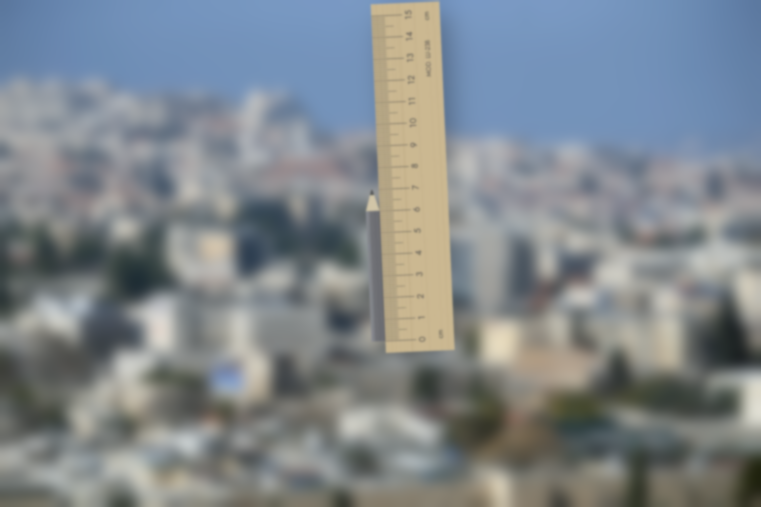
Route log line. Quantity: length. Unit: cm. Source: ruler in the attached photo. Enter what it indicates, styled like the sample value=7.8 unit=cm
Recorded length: value=7 unit=cm
